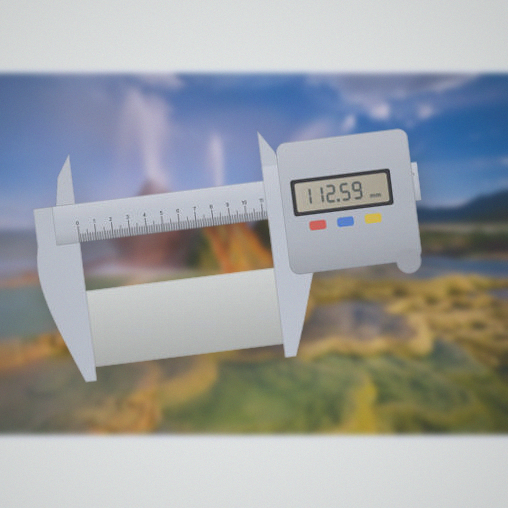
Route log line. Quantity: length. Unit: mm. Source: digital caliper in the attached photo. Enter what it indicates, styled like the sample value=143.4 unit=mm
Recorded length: value=112.59 unit=mm
